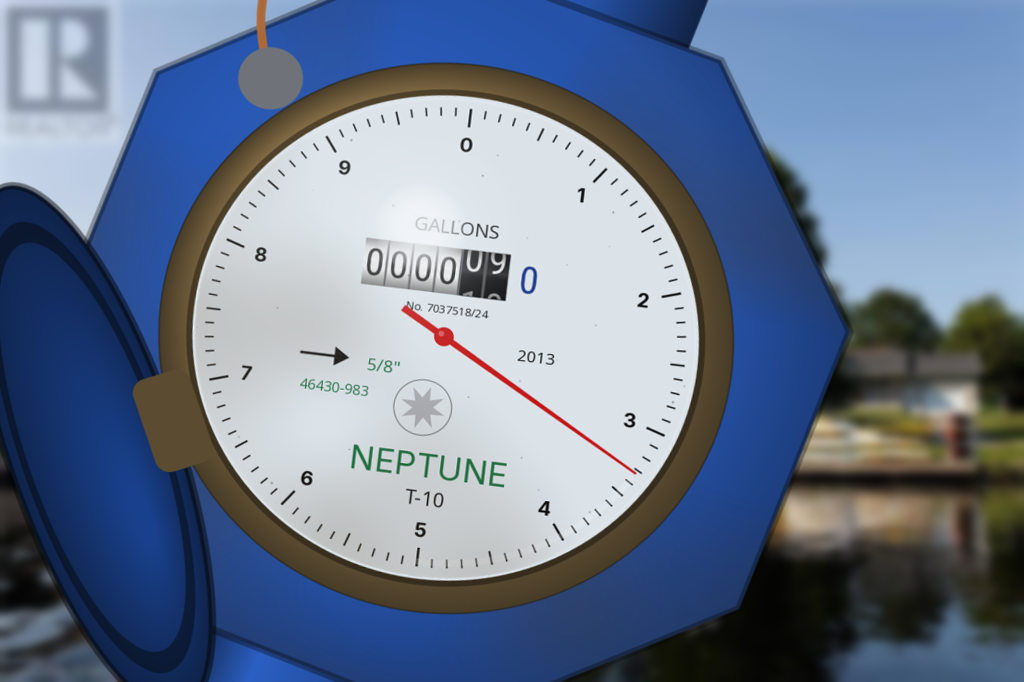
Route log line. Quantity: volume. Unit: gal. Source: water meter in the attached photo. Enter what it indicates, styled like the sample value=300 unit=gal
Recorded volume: value=93.3 unit=gal
